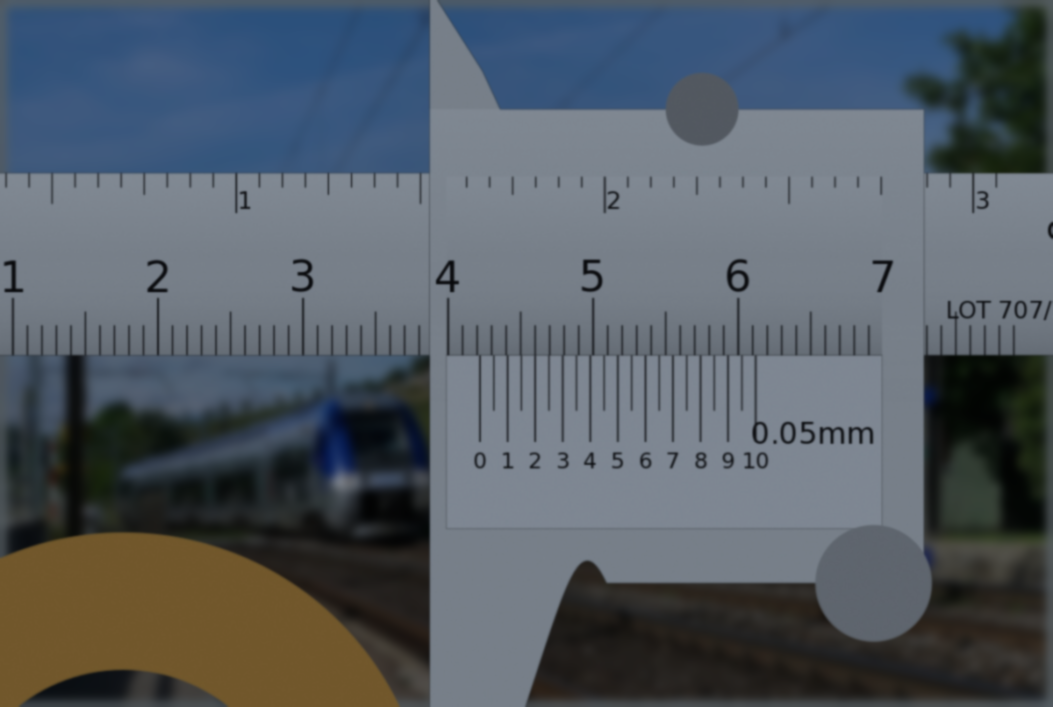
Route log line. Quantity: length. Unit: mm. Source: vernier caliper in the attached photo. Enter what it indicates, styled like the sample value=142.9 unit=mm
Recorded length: value=42.2 unit=mm
